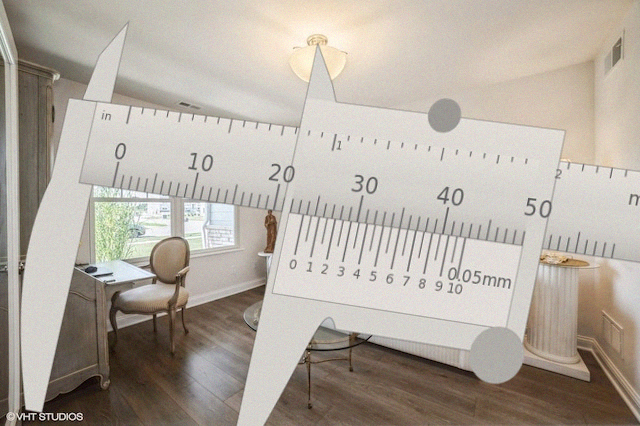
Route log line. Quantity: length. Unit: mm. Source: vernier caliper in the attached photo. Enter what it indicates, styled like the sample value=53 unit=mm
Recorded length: value=23.6 unit=mm
